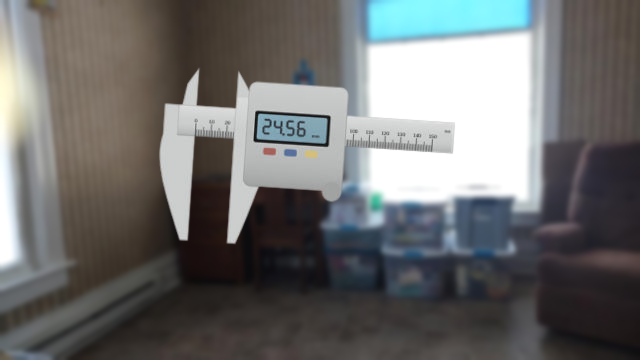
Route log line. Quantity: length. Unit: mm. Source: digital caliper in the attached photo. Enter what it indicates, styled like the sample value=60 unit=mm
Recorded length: value=24.56 unit=mm
